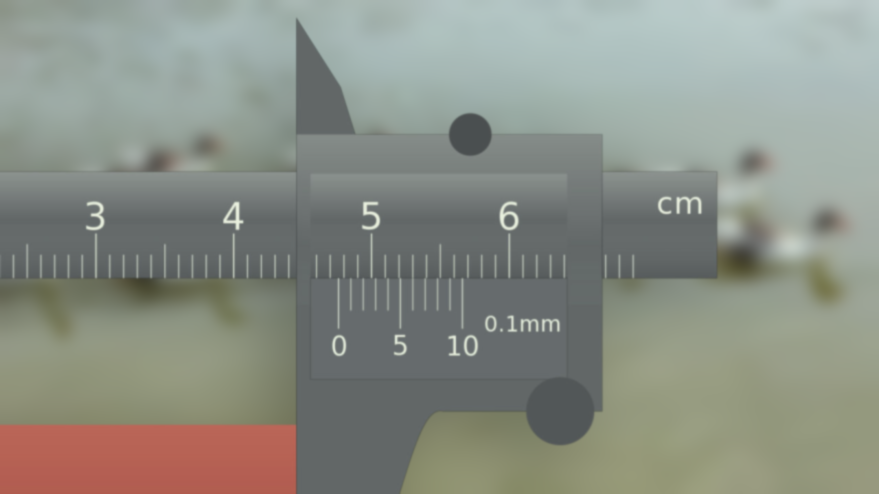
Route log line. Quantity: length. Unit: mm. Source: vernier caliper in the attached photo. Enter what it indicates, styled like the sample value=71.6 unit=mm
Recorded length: value=47.6 unit=mm
